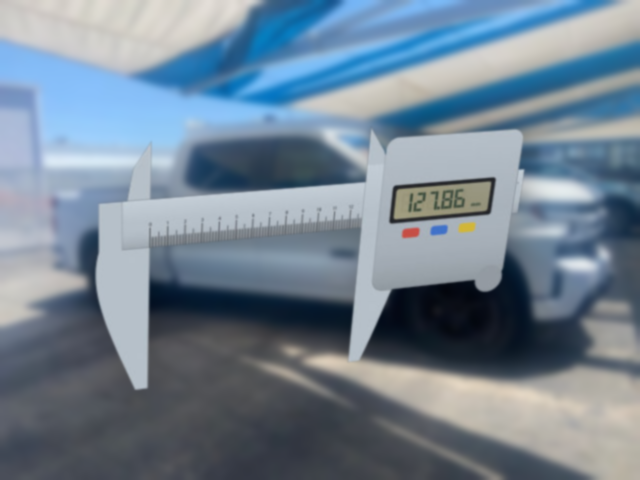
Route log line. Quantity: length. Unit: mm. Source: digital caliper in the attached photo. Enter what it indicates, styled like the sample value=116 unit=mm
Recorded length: value=127.86 unit=mm
